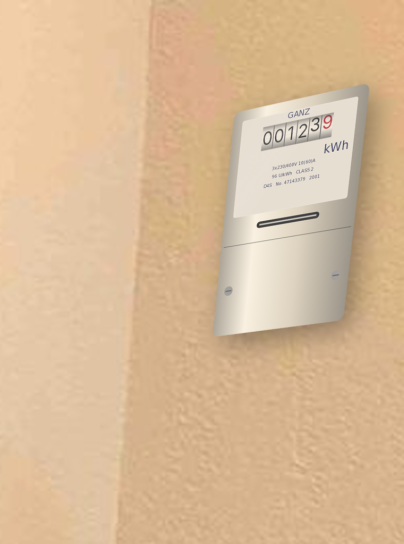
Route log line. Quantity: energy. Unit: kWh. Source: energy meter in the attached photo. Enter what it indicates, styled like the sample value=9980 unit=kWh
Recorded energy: value=123.9 unit=kWh
